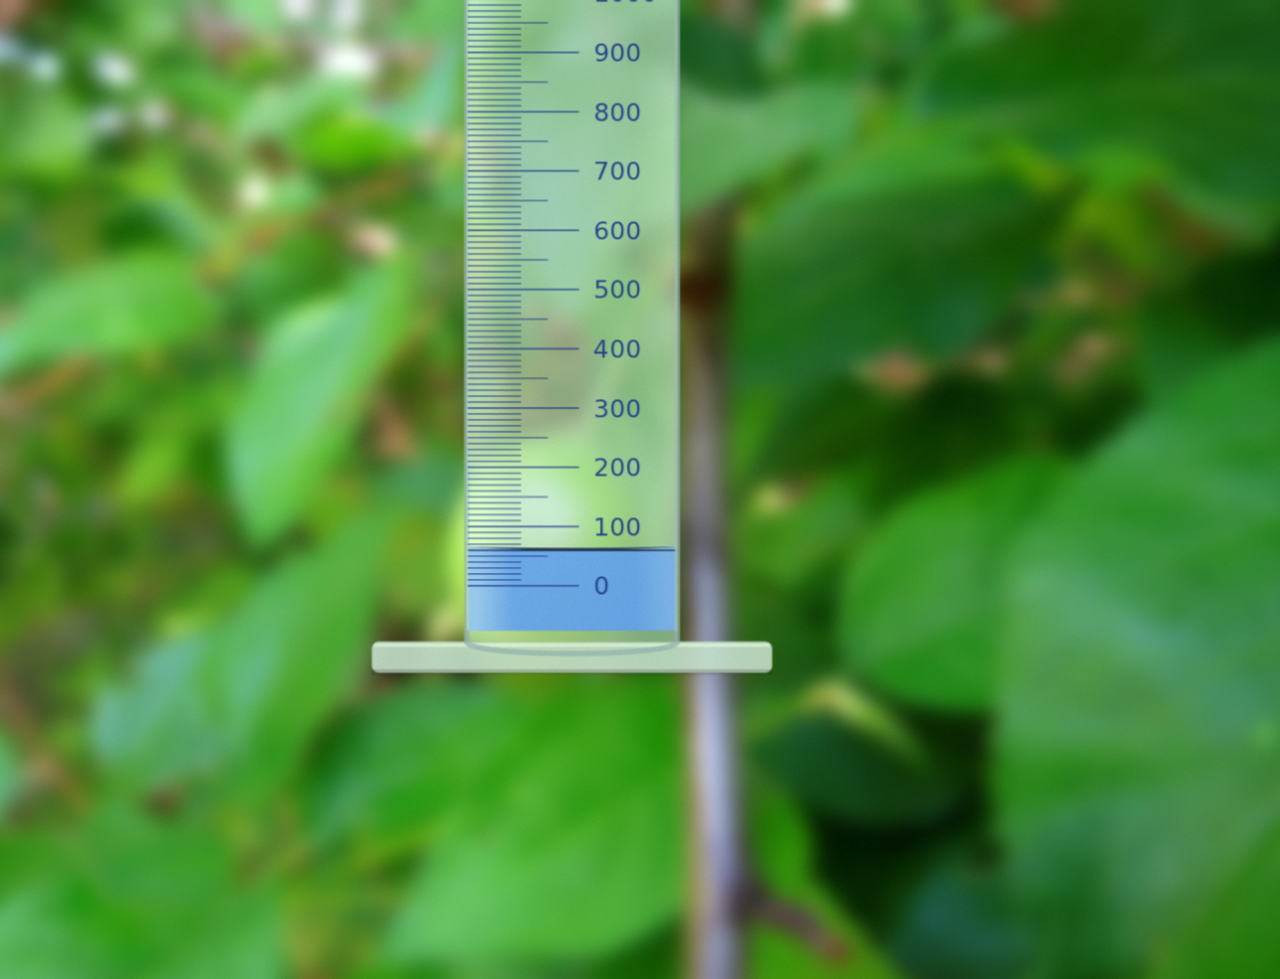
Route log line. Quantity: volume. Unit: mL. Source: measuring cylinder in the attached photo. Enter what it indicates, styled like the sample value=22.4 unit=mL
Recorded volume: value=60 unit=mL
